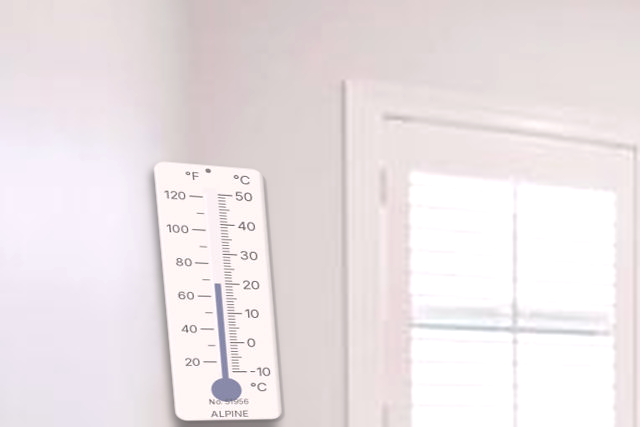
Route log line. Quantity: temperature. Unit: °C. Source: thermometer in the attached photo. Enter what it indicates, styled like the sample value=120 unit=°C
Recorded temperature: value=20 unit=°C
